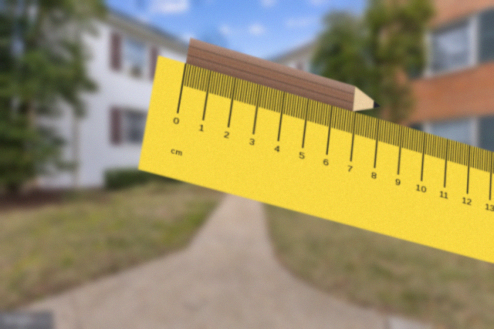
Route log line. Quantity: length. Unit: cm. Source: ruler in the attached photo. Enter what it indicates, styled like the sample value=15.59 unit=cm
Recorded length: value=8 unit=cm
